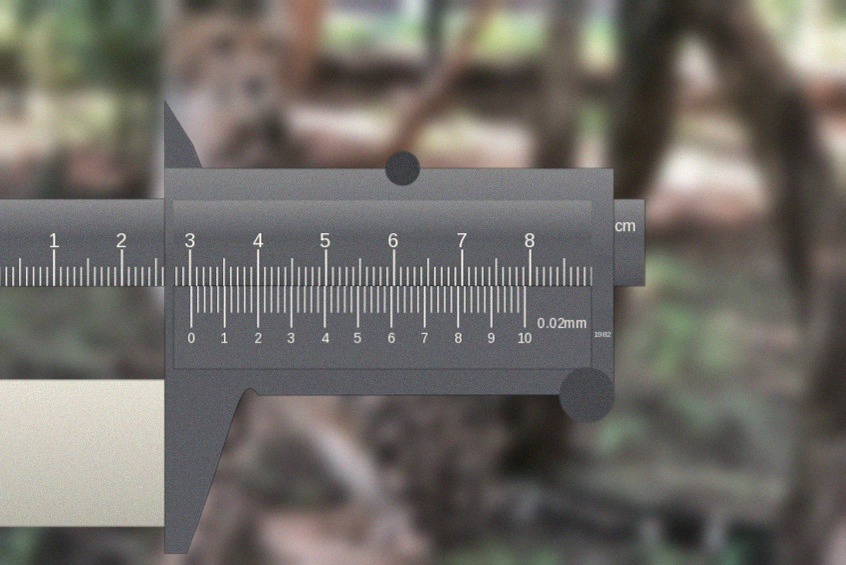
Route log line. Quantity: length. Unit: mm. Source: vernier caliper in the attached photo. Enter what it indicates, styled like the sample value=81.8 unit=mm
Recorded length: value=30.2 unit=mm
